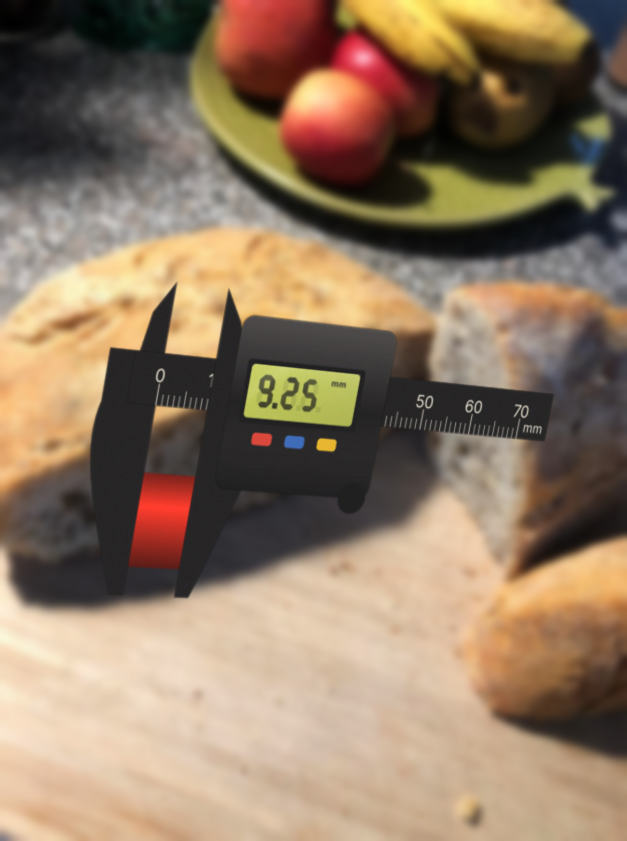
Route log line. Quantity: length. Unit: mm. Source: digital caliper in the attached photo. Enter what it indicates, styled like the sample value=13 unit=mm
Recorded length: value=9.25 unit=mm
